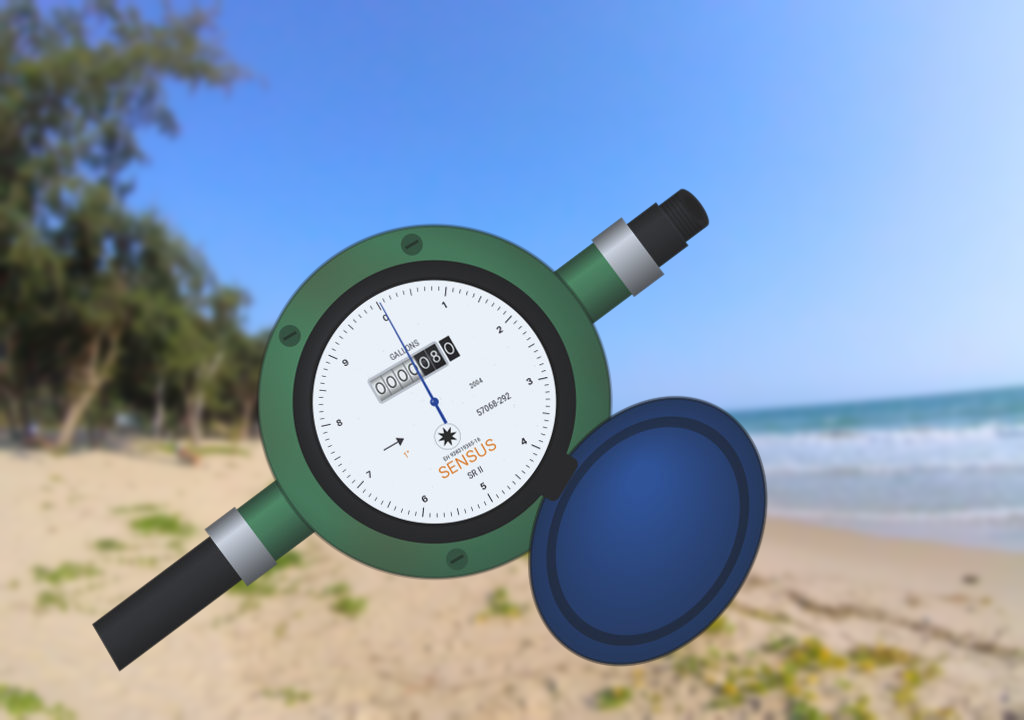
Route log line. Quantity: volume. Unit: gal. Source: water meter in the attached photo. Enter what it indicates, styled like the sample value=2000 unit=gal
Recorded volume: value=80.0 unit=gal
